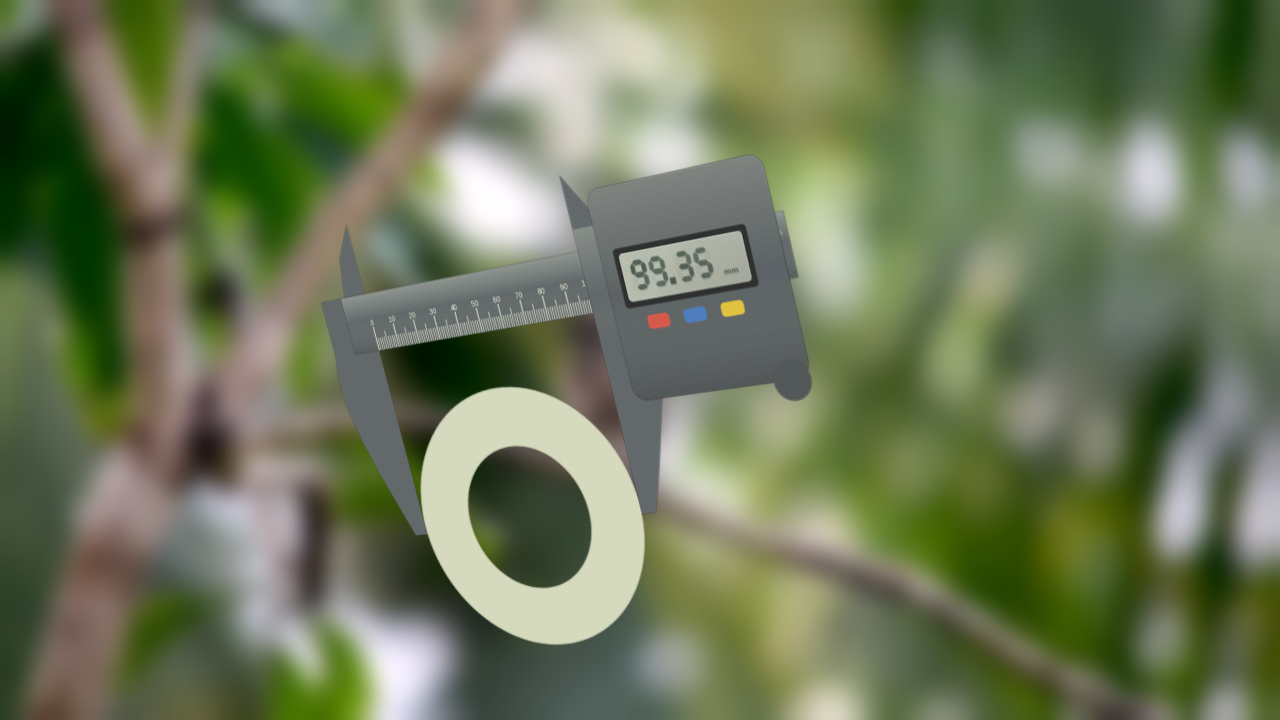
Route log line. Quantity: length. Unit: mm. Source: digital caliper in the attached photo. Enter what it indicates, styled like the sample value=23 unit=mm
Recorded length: value=99.35 unit=mm
